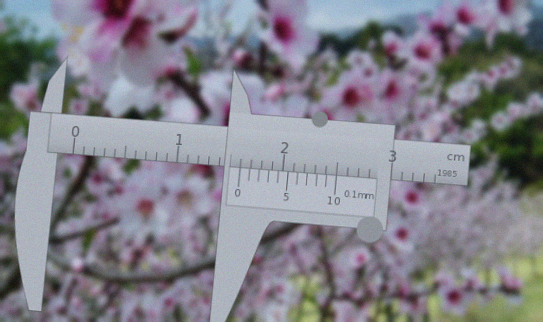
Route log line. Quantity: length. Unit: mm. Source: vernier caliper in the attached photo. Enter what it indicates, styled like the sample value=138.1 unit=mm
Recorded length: value=16.0 unit=mm
